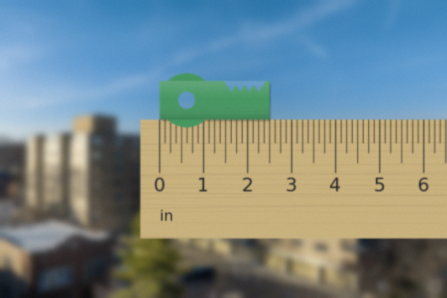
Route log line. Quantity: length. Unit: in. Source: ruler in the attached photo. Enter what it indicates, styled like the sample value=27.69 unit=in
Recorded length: value=2.5 unit=in
